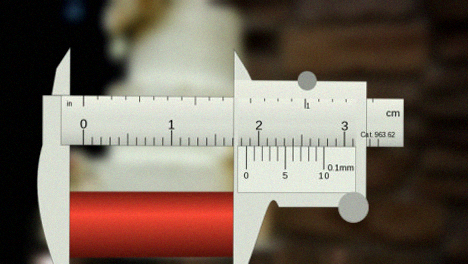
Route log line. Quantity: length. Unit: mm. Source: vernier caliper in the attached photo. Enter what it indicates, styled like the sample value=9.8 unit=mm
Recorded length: value=18.6 unit=mm
